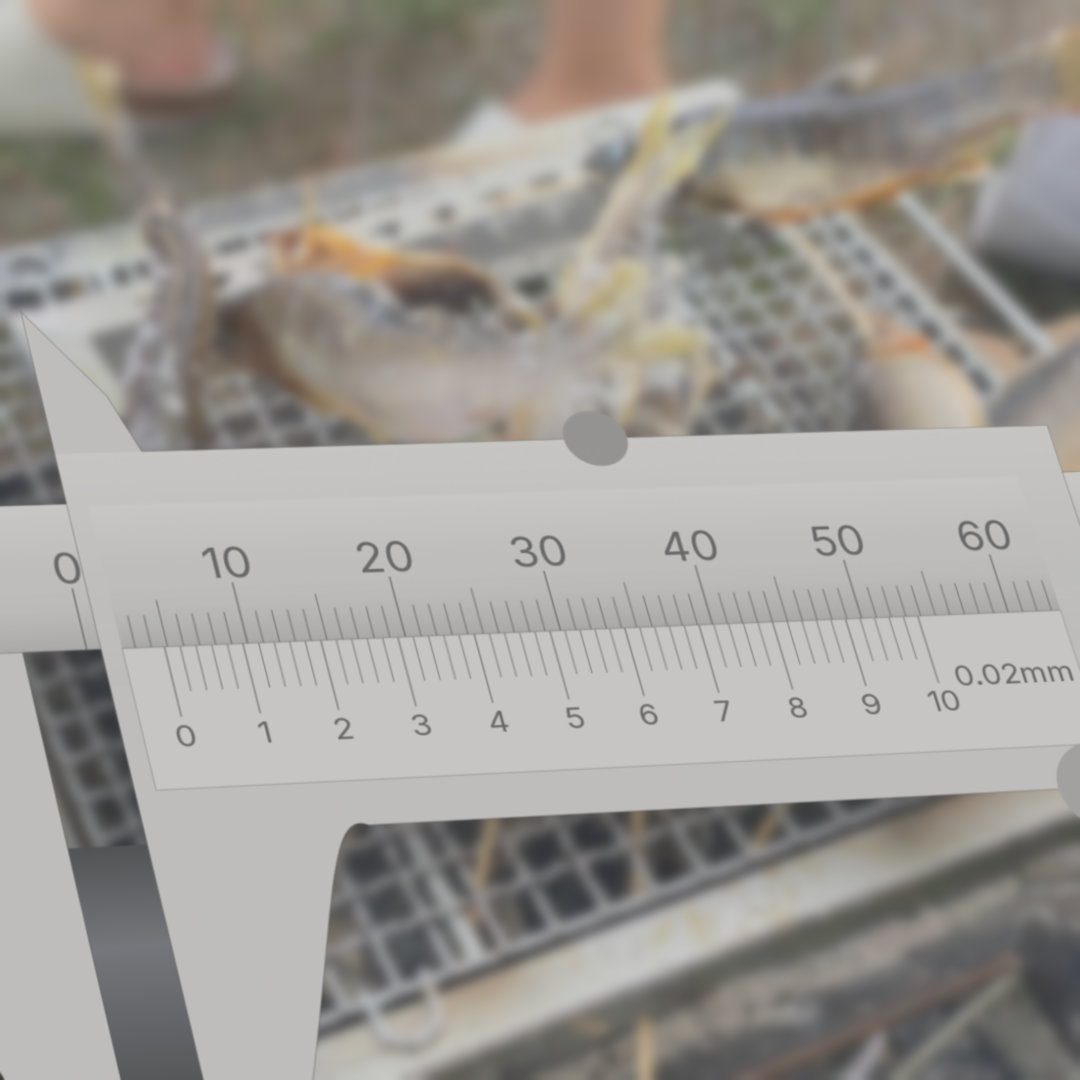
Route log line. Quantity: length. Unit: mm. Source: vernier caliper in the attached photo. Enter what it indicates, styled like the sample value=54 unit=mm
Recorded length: value=4.8 unit=mm
